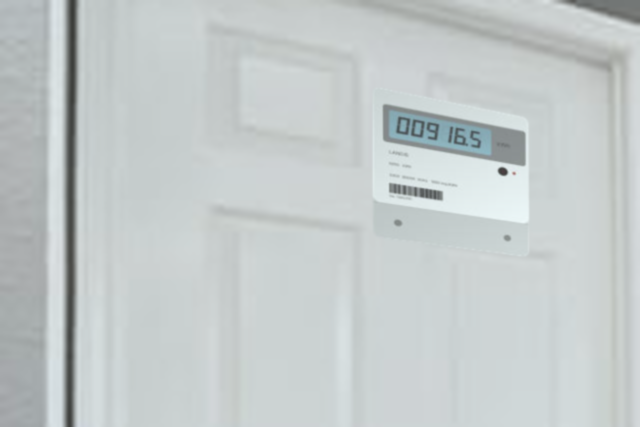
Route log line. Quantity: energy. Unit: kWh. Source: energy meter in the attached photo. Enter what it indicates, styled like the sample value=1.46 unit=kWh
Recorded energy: value=916.5 unit=kWh
